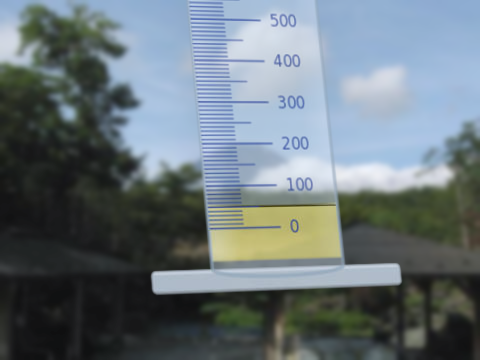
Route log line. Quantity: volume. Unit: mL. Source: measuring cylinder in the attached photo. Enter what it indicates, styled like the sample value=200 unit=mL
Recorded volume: value=50 unit=mL
